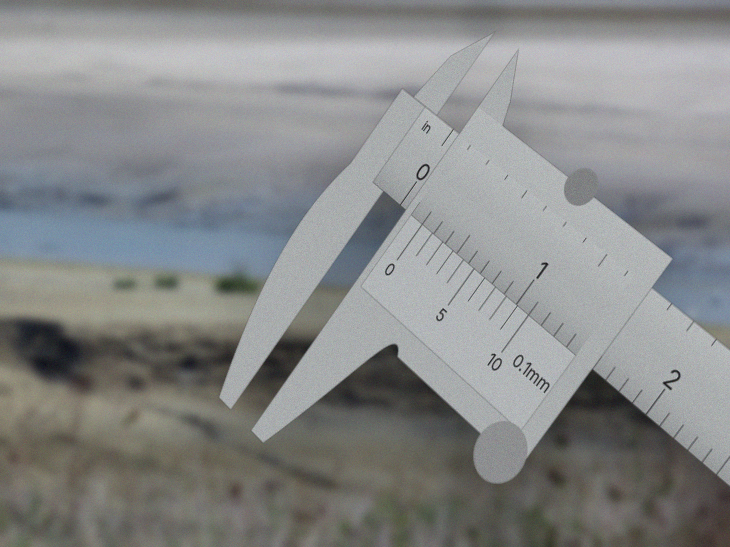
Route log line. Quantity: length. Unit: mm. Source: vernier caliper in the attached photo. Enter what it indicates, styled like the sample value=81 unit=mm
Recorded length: value=2.0 unit=mm
